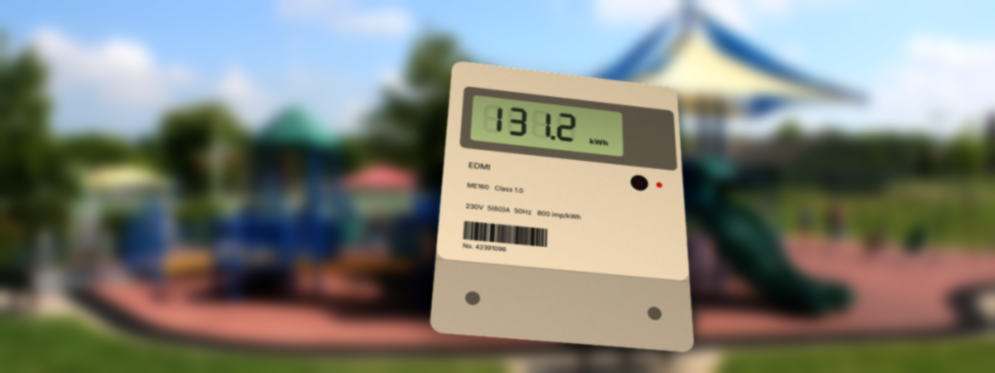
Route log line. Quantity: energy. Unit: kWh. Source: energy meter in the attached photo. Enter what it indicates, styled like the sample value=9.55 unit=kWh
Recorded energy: value=131.2 unit=kWh
